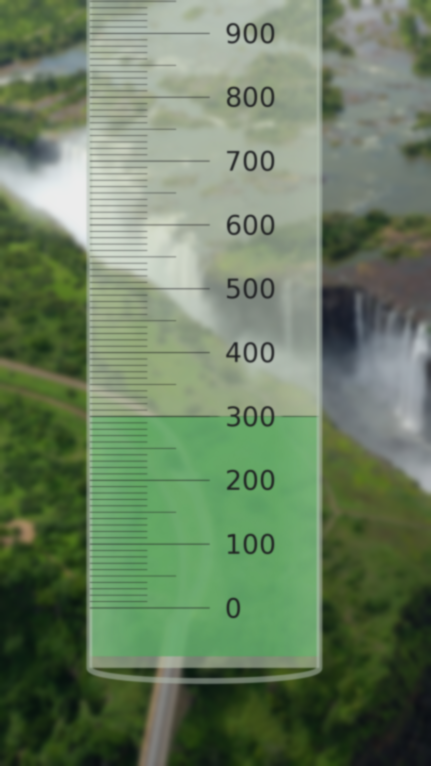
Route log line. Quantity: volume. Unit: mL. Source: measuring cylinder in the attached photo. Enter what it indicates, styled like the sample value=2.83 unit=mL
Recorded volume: value=300 unit=mL
